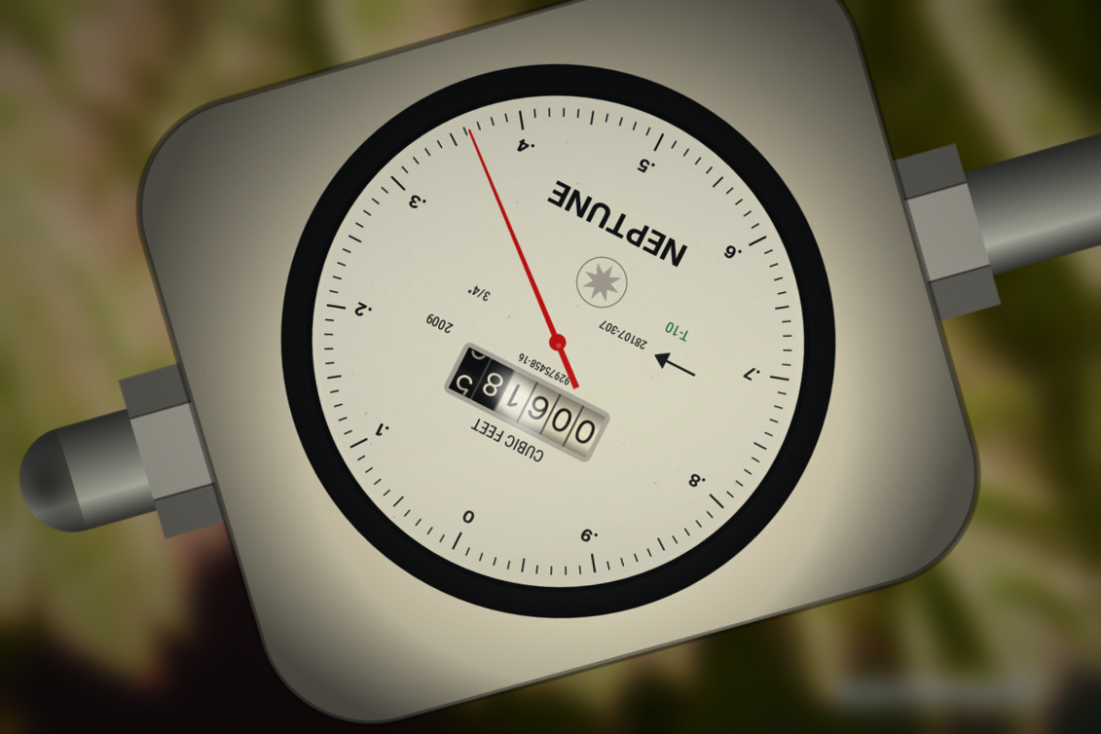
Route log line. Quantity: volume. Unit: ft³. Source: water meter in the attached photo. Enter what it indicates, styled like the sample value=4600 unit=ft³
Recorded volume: value=6185.36 unit=ft³
